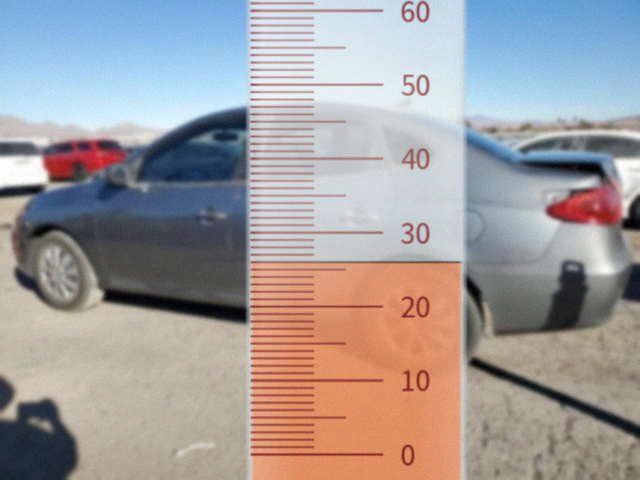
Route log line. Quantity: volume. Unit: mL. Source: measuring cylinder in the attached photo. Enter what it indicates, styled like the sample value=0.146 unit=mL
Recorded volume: value=26 unit=mL
